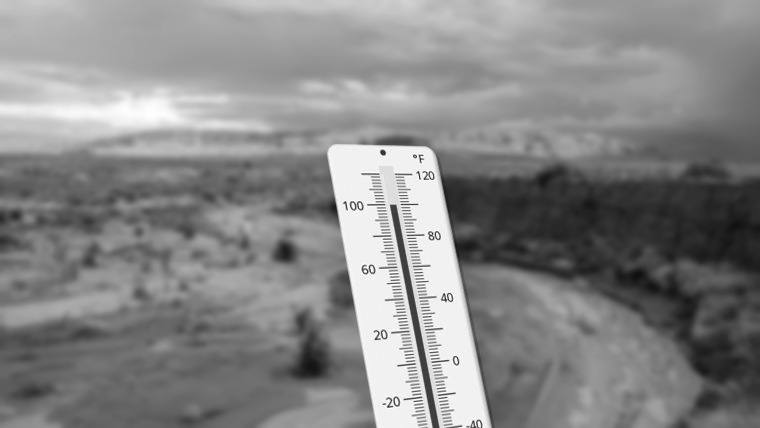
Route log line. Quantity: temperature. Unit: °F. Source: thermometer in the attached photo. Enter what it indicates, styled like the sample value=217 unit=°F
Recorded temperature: value=100 unit=°F
